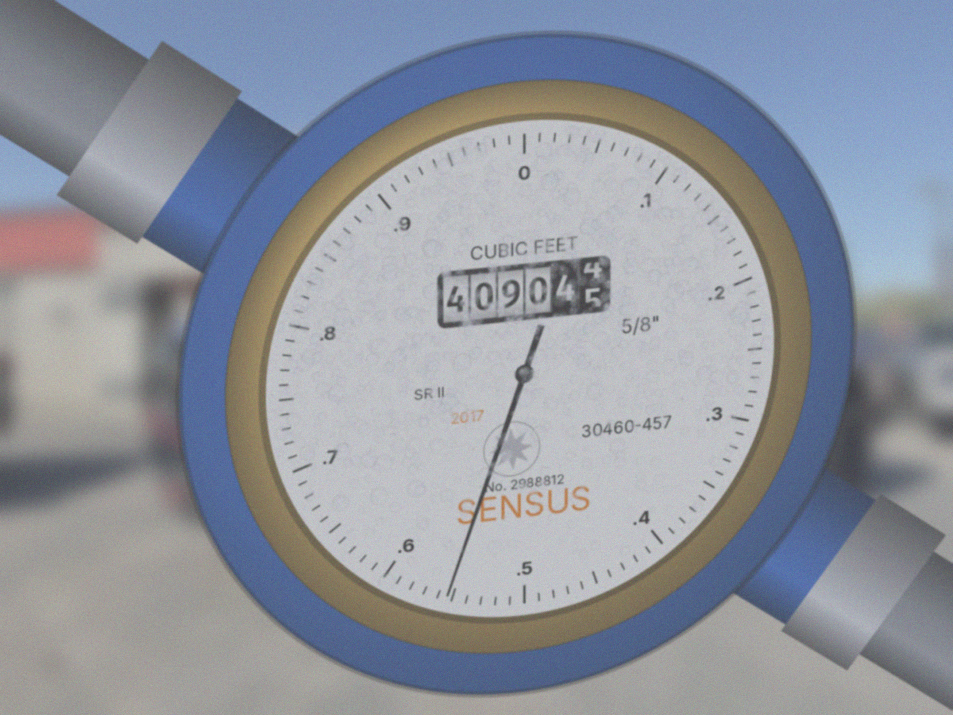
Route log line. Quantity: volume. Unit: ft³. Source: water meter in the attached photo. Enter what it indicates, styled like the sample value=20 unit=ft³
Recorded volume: value=409044.55 unit=ft³
